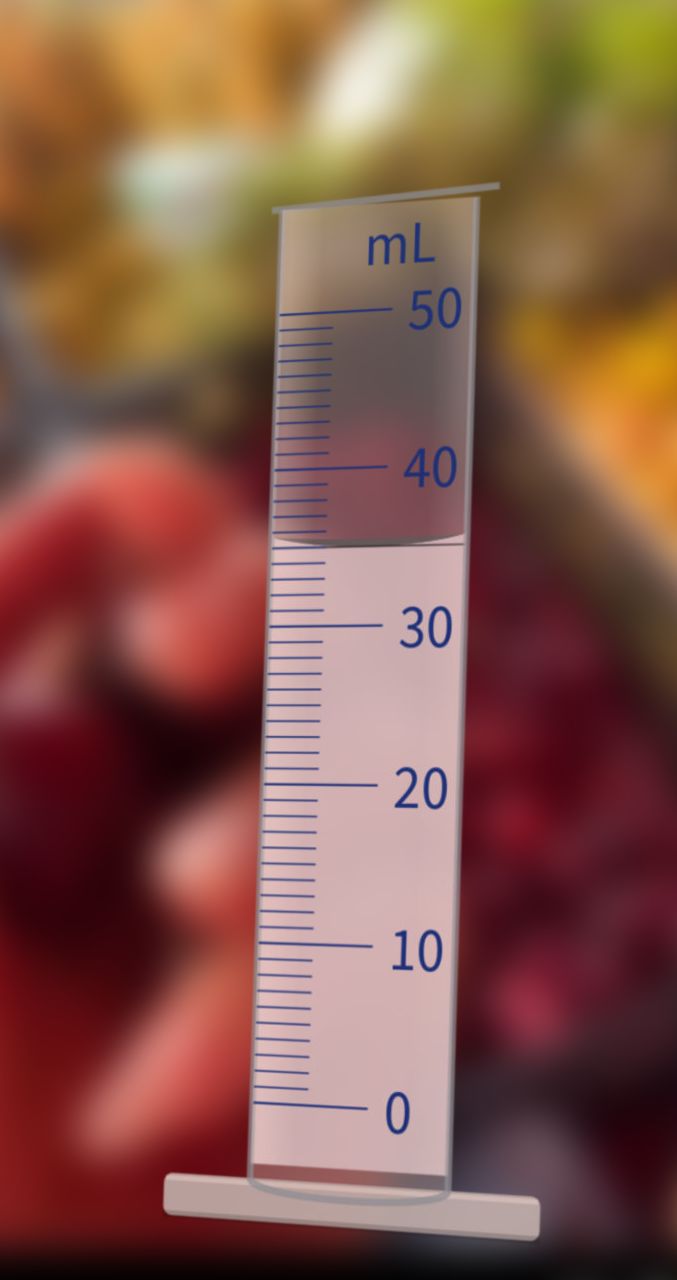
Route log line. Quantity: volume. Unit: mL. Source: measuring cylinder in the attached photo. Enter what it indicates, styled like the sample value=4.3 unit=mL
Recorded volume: value=35 unit=mL
